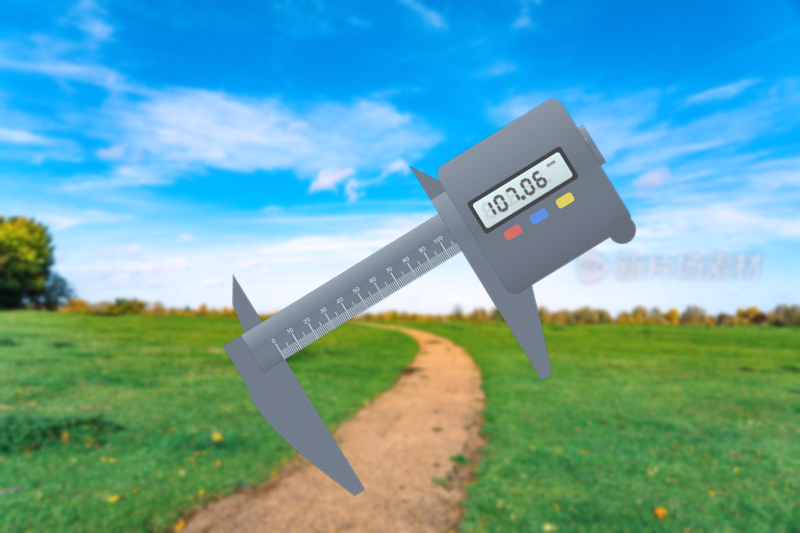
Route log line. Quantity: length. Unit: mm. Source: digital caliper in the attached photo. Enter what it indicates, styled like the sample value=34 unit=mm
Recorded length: value=107.06 unit=mm
